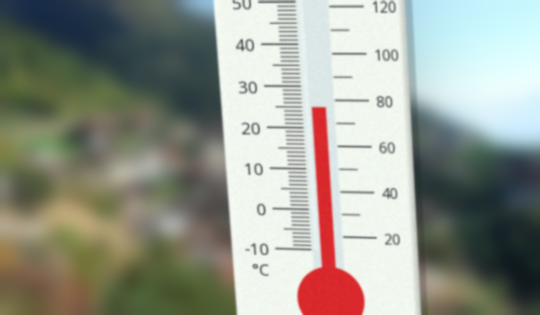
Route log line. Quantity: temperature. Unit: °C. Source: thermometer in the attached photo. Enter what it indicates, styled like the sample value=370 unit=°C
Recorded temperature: value=25 unit=°C
